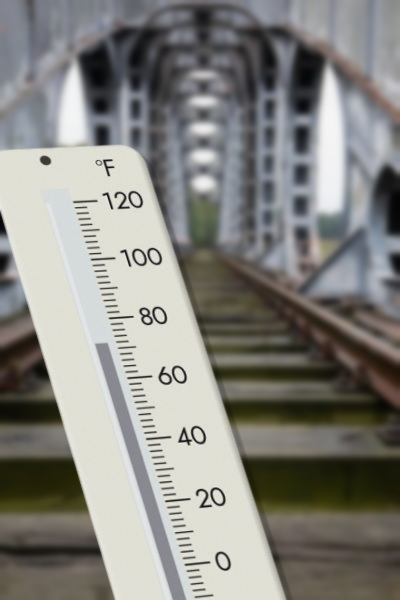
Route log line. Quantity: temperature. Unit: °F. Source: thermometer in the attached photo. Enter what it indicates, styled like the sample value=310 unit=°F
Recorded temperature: value=72 unit=°F
